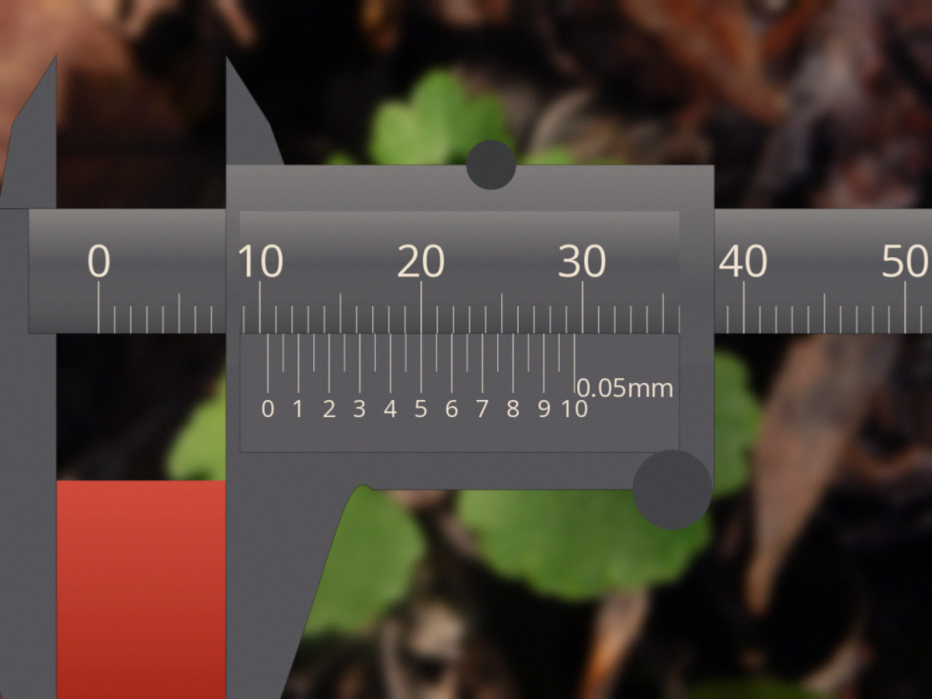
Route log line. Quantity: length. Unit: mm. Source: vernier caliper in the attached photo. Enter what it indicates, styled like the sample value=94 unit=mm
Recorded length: value=10.5 unit=mm
